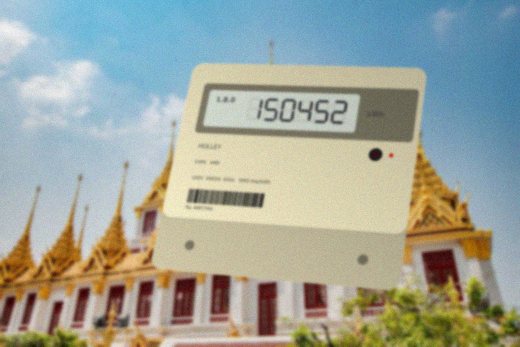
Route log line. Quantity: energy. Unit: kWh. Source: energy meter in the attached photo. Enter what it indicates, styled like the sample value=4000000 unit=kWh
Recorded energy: value=150452 unit=kWh
